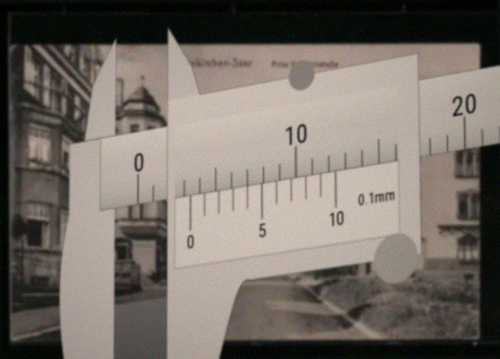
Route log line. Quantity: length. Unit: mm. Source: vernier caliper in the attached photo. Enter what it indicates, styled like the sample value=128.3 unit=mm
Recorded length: value=3.4 unit=mm
